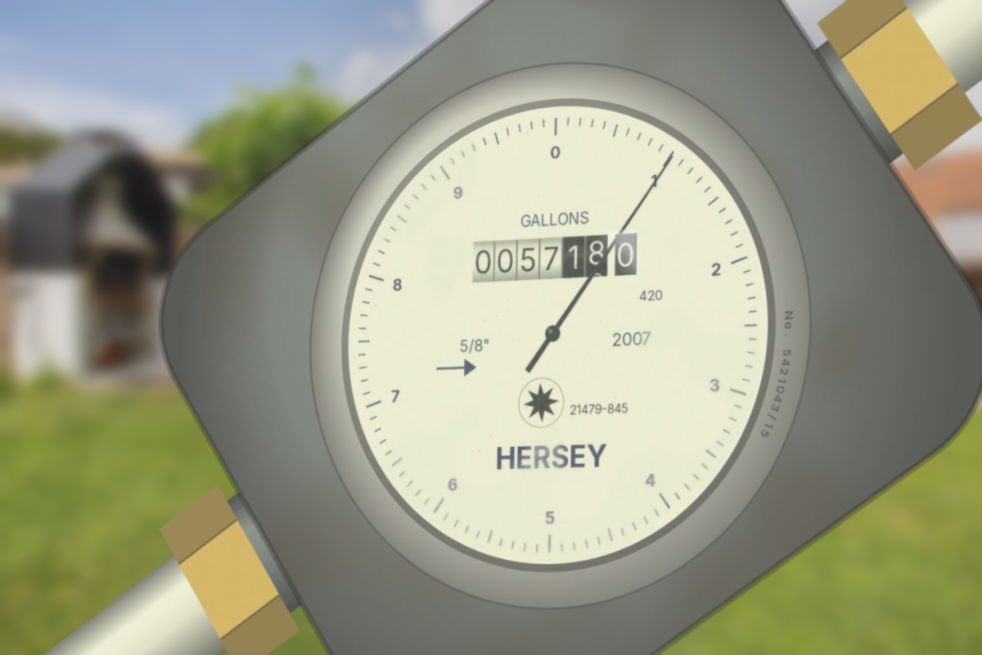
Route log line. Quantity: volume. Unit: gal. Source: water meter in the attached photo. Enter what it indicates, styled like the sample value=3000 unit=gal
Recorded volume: value=57181.0 unit=gal
